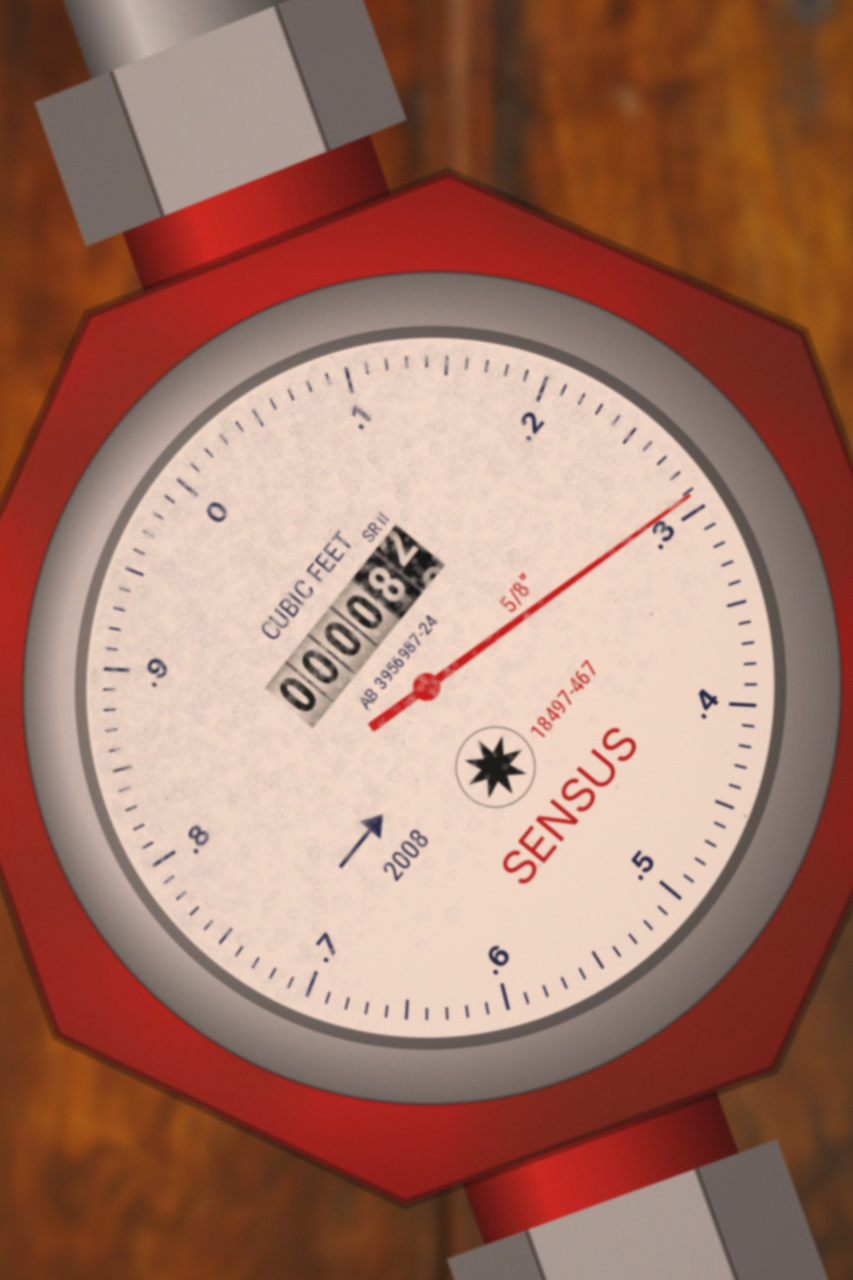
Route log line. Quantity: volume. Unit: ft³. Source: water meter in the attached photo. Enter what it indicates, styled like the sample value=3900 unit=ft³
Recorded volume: value=82.29 unit=ft³
